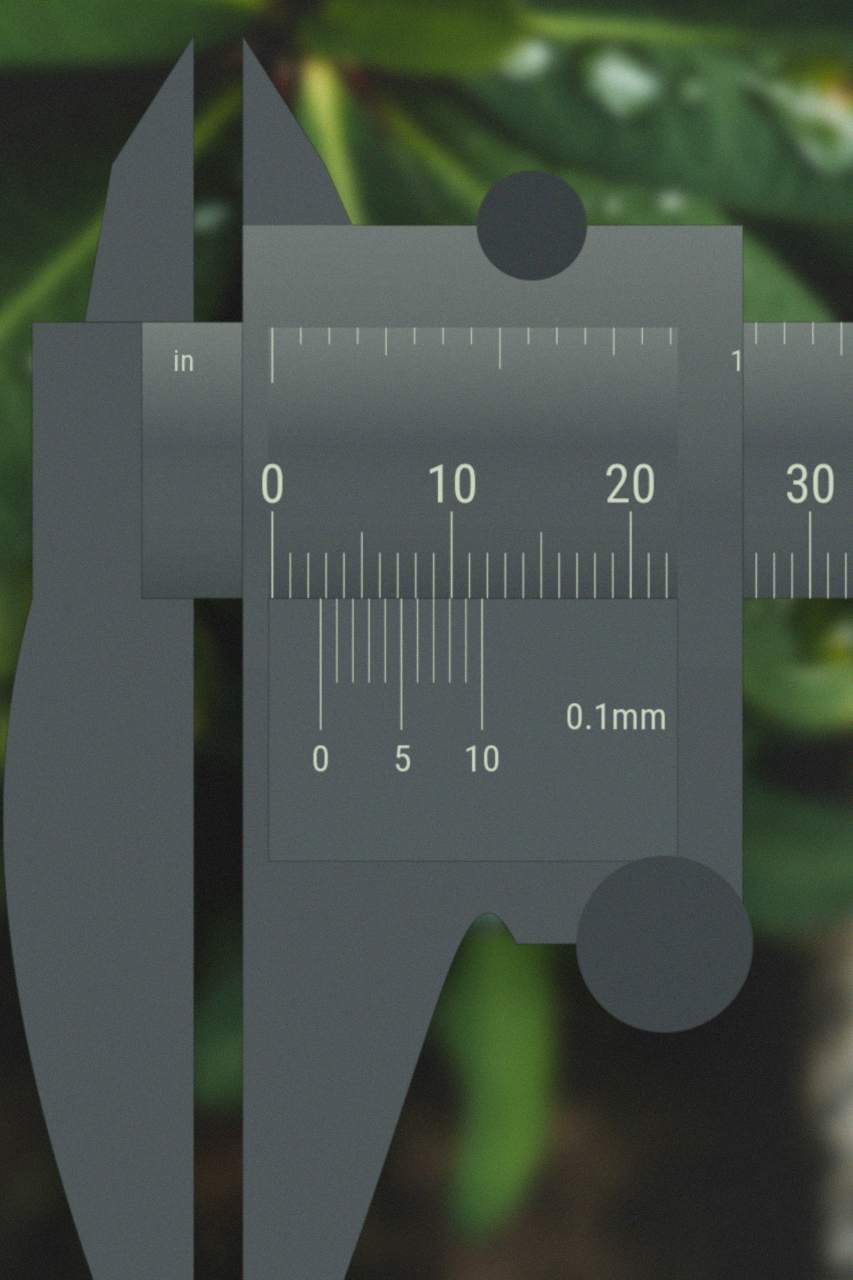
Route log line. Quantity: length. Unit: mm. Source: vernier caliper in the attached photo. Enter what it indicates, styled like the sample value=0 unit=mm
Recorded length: value=2.7 unit=mm
